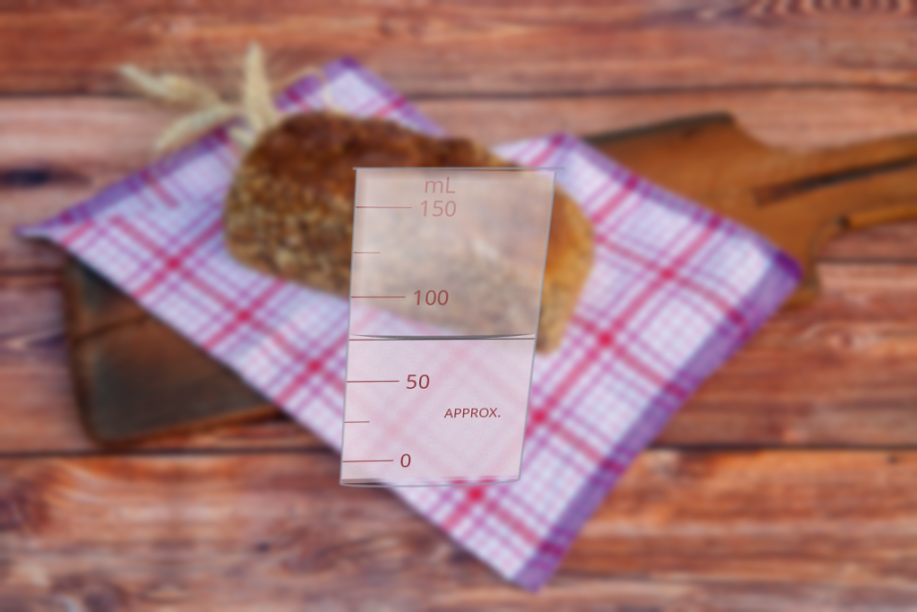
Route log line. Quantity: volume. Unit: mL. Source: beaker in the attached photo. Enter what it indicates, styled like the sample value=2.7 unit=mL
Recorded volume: value=75 unit=mL
